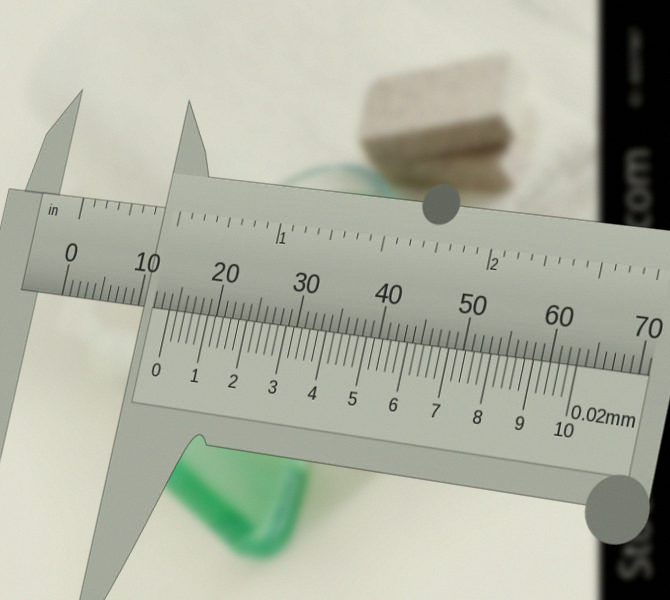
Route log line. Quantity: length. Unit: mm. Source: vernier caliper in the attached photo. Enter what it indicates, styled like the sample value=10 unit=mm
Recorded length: value=14.0 unit=mm
